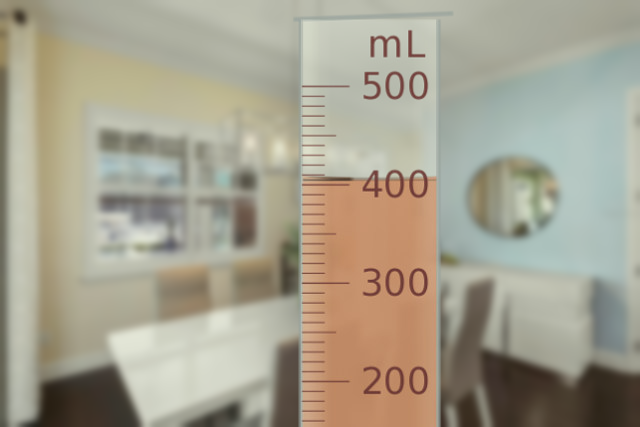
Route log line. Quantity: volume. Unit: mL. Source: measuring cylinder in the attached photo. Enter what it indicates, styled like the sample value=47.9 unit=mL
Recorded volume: value=405 unit=mL
